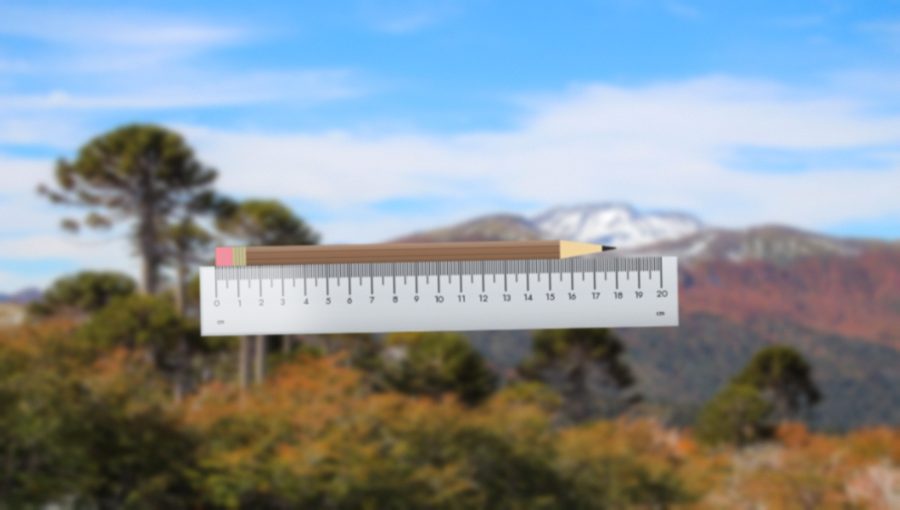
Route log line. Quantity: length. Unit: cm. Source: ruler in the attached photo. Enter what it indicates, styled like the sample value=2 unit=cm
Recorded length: value=18 unit=cm
